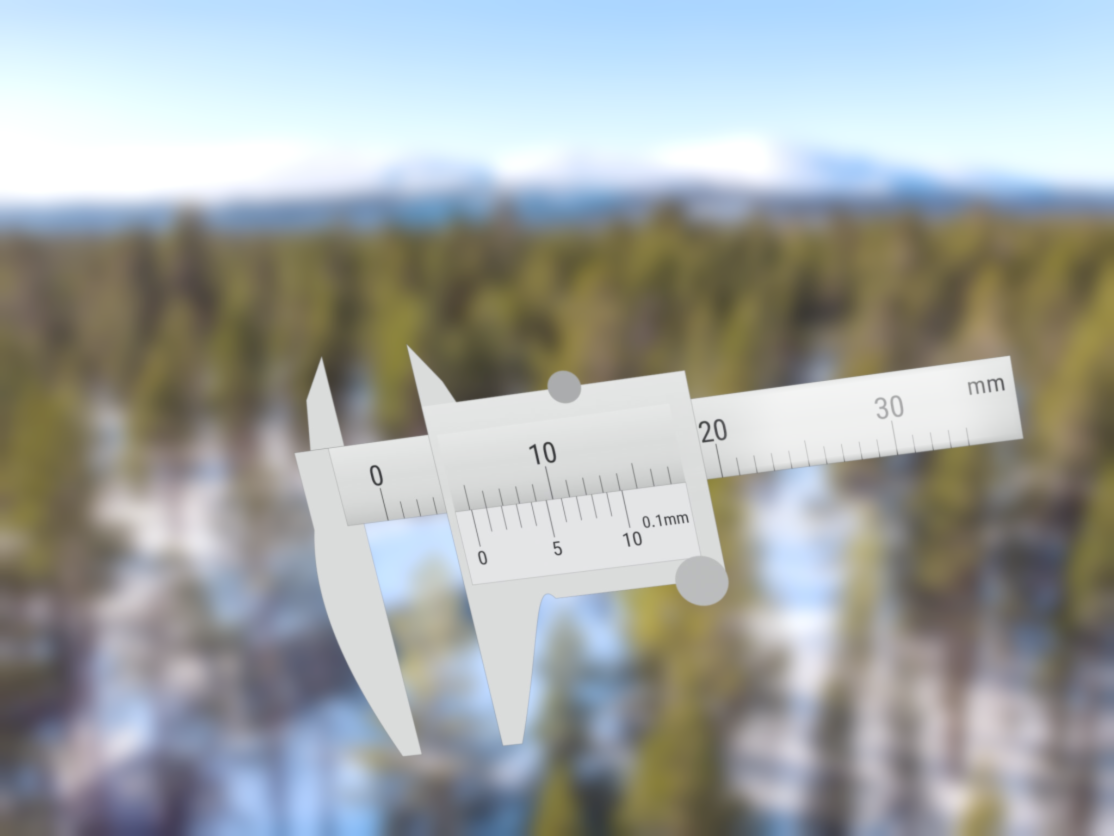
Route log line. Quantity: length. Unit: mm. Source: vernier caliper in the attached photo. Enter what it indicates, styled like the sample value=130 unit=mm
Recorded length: value=5.1 unit=mm
